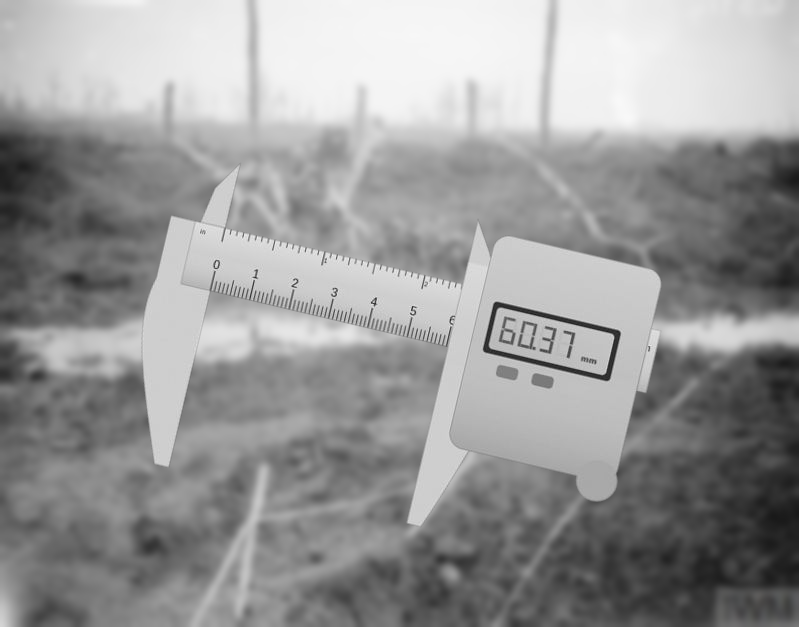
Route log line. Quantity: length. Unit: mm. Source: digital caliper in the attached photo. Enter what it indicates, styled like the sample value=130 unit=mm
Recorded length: value=60.37 unit=mm
